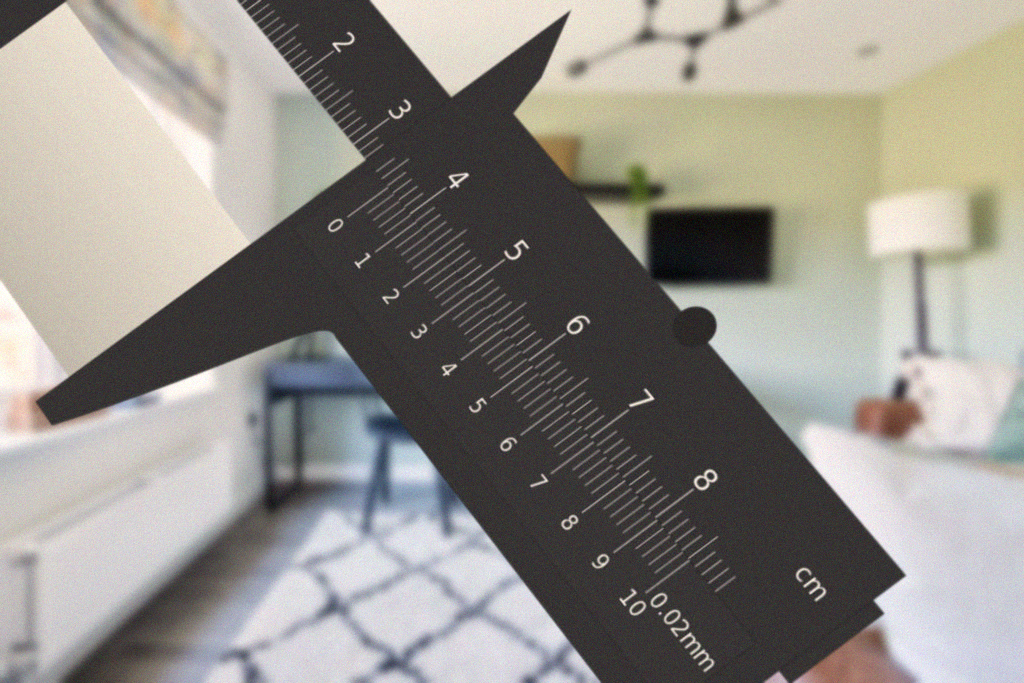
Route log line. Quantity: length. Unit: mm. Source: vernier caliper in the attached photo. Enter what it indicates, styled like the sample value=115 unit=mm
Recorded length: value=36.2 unit=mm
